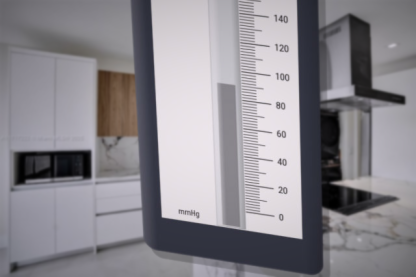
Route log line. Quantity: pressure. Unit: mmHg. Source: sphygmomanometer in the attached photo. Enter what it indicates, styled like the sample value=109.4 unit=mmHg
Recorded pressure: value=90 unit=mmHg
